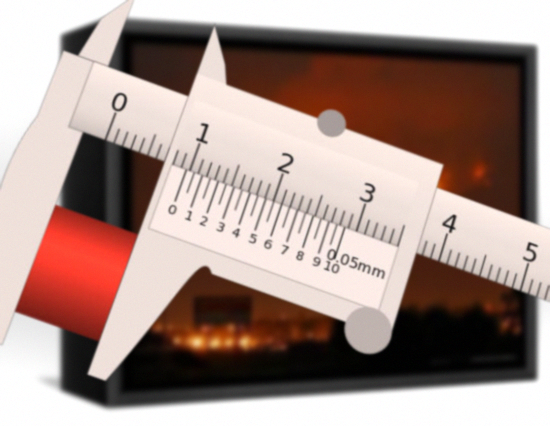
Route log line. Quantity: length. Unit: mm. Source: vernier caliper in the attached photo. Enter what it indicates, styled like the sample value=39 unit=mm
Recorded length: value=9.6 unit=mm
